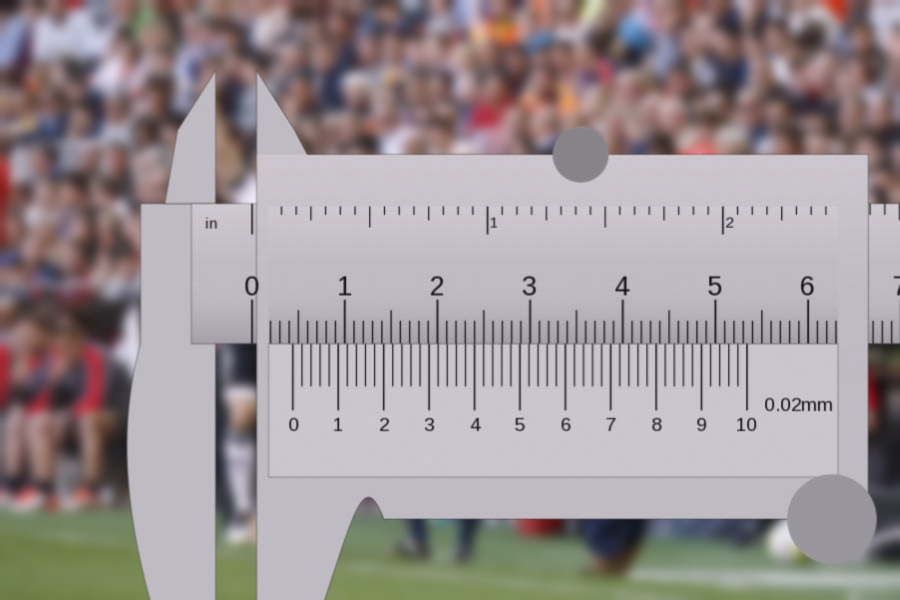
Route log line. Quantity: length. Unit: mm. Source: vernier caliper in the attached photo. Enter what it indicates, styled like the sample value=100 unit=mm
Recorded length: value=4.4 unit=mm
